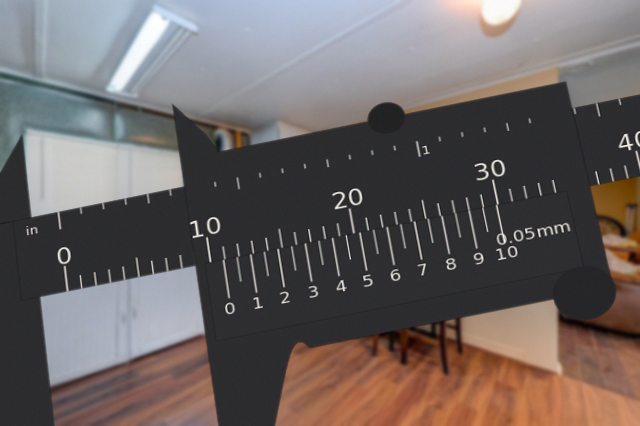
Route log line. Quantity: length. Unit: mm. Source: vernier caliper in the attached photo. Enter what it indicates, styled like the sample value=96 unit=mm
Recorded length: value=10.9 unit=mm
